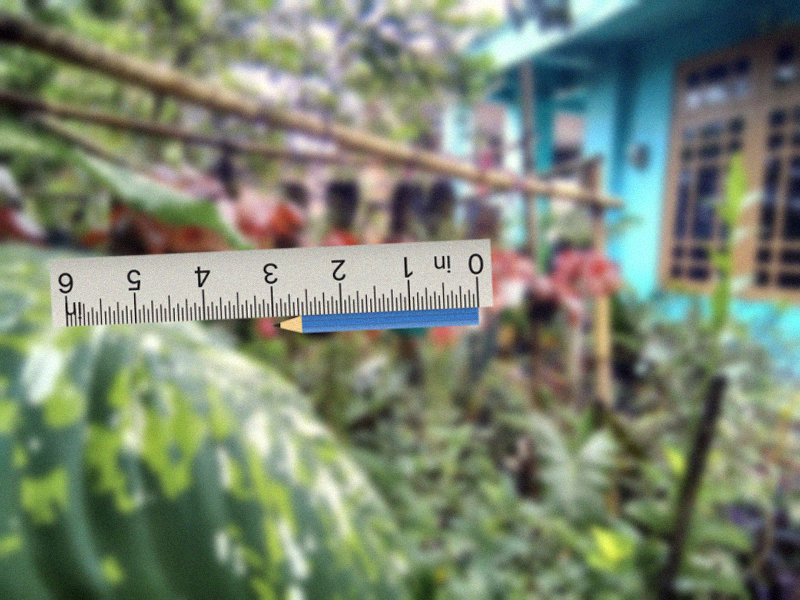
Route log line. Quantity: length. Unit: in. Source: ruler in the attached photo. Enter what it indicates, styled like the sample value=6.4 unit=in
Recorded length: value=3 unit=in
